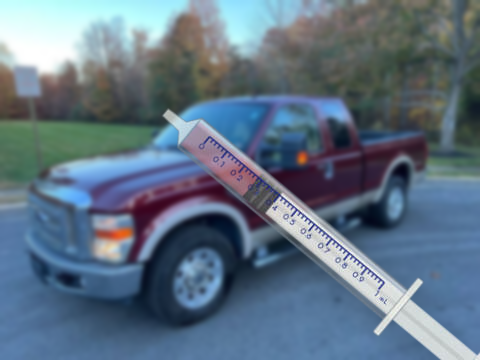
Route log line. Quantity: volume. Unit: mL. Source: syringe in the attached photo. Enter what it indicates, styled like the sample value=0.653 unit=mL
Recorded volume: value=0.28 unit=mL
